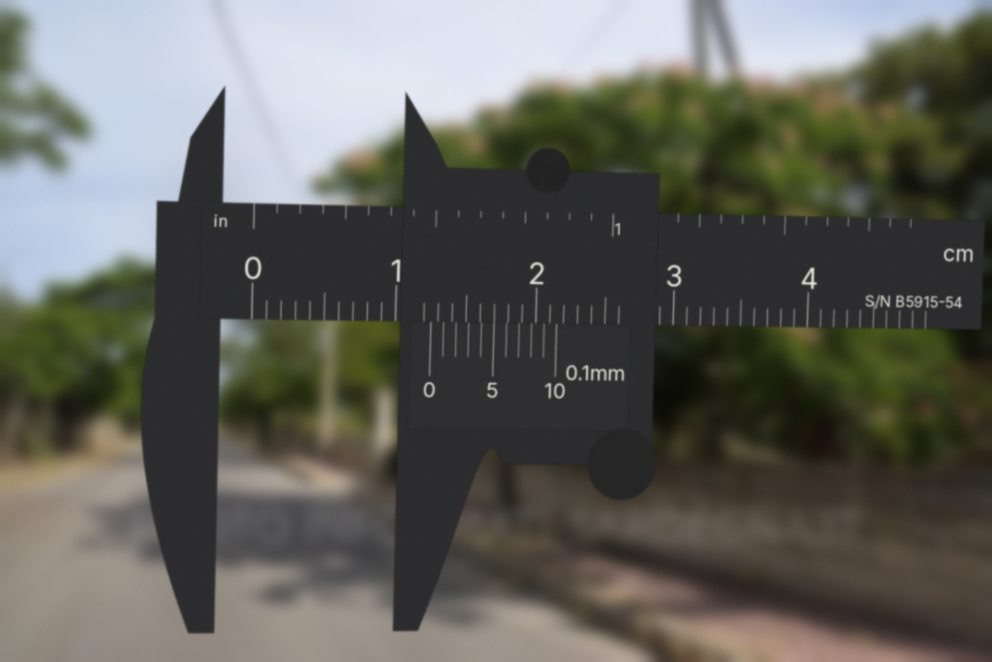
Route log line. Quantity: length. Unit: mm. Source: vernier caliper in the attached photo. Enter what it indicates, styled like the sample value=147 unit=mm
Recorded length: value=12.5 unit=mm
